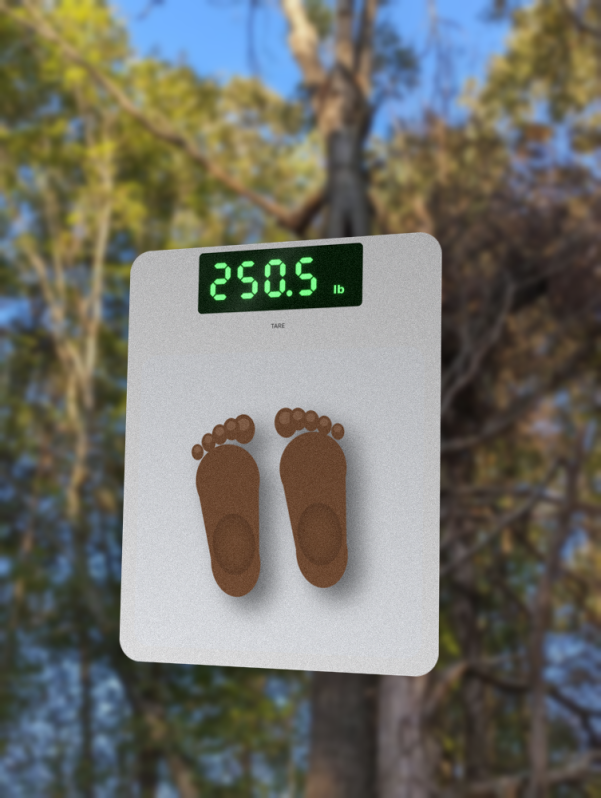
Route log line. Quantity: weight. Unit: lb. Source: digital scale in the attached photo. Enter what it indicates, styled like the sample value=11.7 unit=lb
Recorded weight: value=250.5 unit=lb
